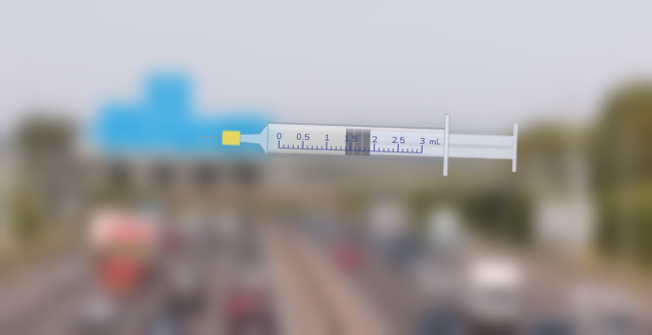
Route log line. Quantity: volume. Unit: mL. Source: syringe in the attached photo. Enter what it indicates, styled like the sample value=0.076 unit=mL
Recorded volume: value=1.4 unit=mL
